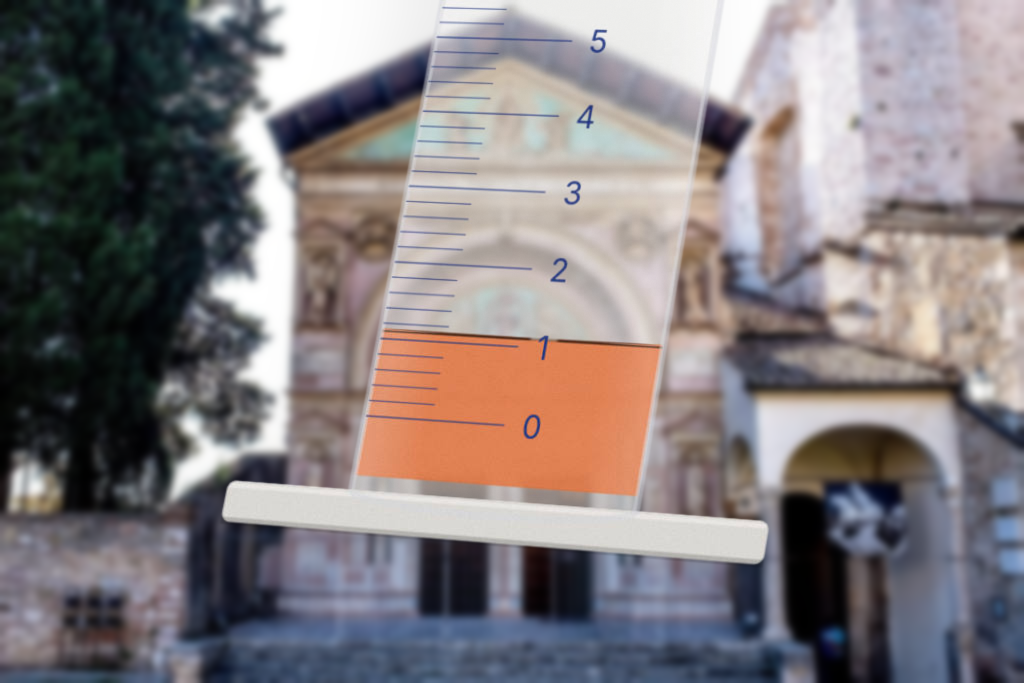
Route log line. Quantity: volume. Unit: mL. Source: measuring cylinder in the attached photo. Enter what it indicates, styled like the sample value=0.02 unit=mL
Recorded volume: value=1.1 unit=mL
